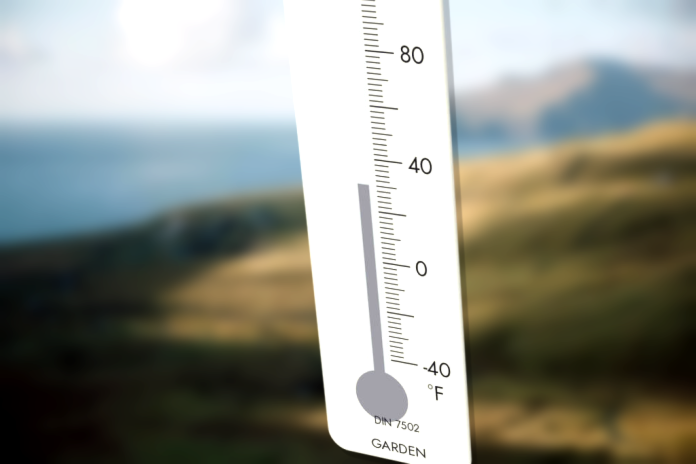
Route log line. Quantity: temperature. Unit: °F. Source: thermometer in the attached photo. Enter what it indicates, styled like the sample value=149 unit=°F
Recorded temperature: value=30 unit=°F
